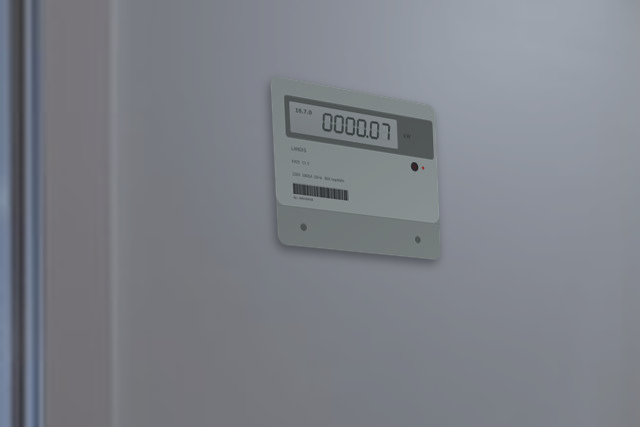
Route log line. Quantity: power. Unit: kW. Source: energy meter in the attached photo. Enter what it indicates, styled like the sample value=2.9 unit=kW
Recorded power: value=0.07 unit=kW
